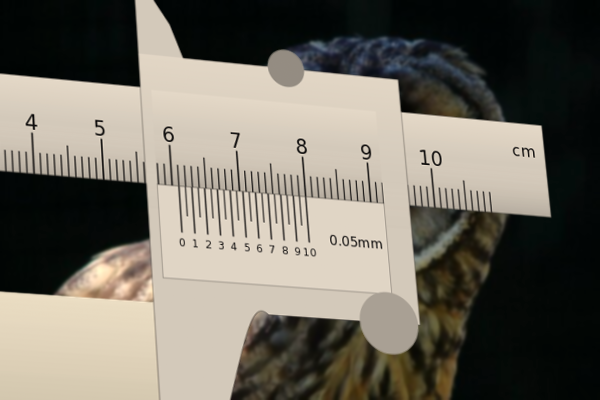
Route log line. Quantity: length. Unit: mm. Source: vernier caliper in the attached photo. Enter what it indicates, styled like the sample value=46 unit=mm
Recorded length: value=61.0 unit=mm
